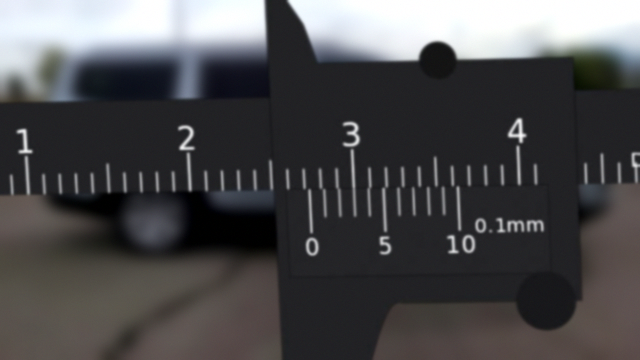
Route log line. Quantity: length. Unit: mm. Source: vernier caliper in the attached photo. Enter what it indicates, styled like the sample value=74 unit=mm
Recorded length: value=27.3 unit=mm
